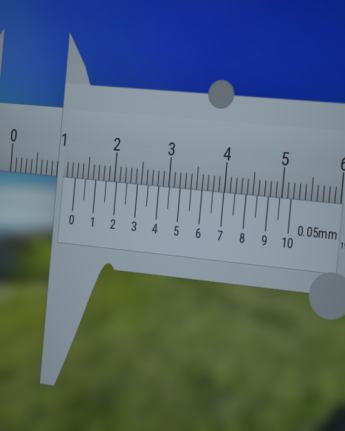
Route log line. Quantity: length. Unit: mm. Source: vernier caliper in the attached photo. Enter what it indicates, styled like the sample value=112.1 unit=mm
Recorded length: value=12.6 unit=mm
